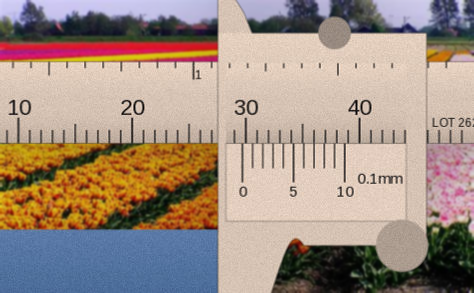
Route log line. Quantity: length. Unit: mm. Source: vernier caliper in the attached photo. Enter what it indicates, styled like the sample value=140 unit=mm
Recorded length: value=29.7 unit=mm
